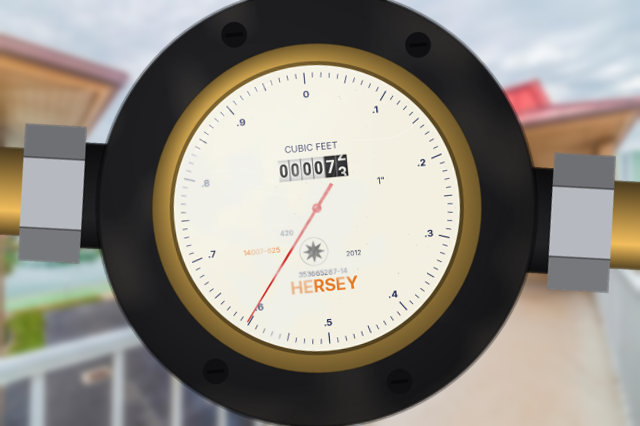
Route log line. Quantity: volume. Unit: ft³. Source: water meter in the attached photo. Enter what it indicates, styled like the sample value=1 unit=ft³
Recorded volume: value=72.60 unit=ft³
